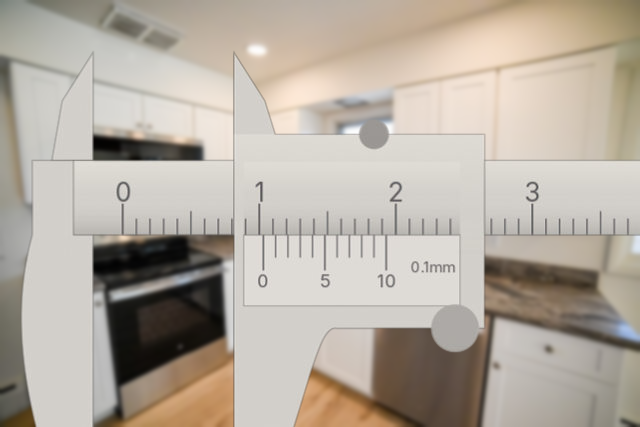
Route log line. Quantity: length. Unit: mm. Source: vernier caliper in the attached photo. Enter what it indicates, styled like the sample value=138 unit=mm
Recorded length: value=10.3 unit=mm
